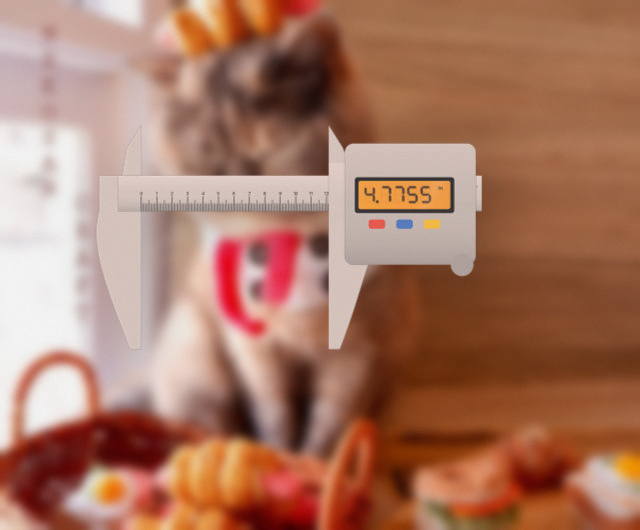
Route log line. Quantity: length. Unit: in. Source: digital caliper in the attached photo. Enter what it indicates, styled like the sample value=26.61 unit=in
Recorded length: value=4.7755 unit=in
